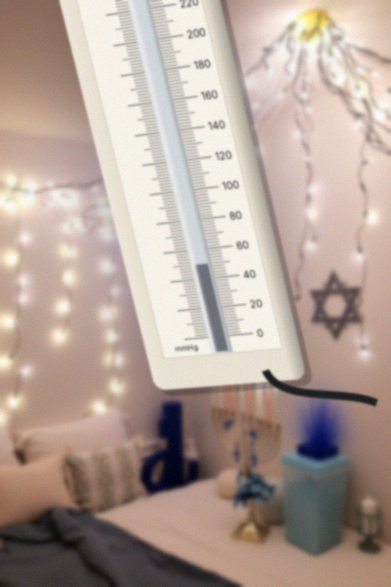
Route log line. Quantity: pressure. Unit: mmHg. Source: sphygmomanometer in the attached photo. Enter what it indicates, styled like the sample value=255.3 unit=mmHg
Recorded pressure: value=50 unit=mmHg
